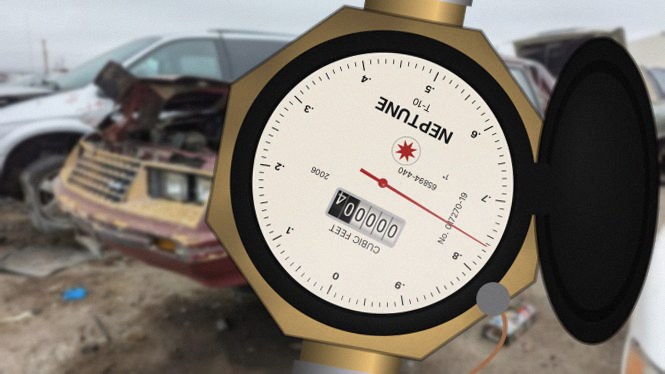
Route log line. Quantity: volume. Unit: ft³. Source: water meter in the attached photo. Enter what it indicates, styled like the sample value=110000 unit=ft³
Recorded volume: value=3.76 unit=ft³
